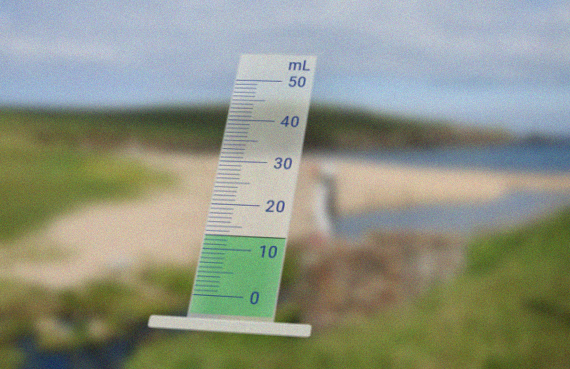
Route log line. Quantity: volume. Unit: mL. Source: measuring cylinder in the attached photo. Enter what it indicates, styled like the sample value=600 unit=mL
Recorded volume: value=13 unit=mL
